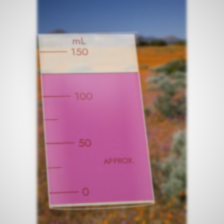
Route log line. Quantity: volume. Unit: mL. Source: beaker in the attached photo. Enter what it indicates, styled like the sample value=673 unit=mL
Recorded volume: value=125 unit=mL
